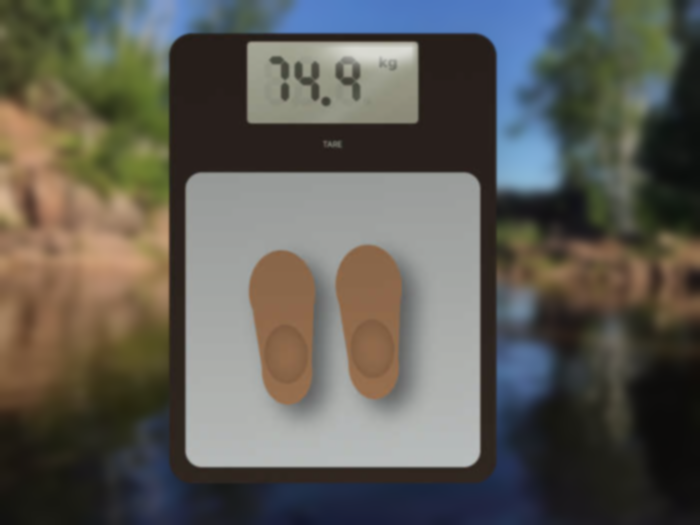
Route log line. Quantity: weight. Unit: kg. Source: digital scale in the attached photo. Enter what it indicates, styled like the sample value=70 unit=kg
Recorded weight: value=74.9 unit=kg
